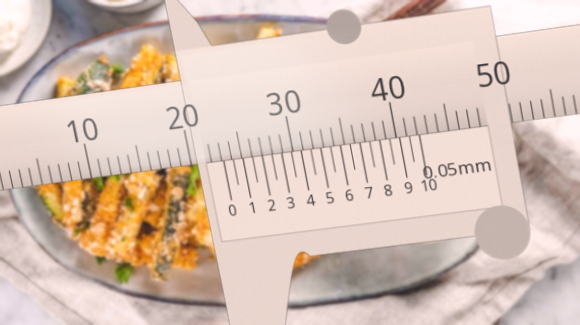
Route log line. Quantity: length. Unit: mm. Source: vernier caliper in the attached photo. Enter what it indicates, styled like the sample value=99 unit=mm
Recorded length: value=23.2 unit=mm
